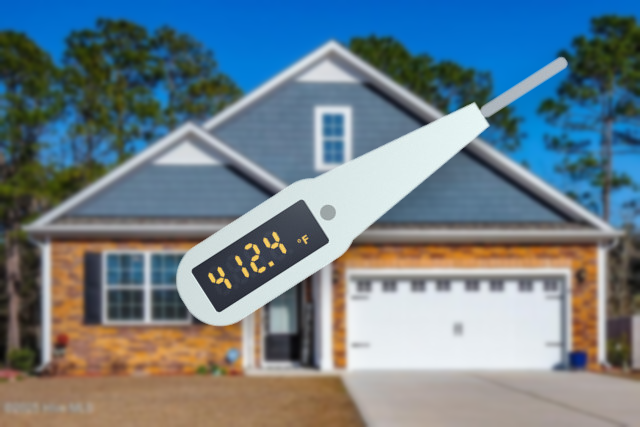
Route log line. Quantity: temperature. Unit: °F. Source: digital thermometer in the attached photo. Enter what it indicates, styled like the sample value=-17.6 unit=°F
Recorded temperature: value=412.4 unit=°F
